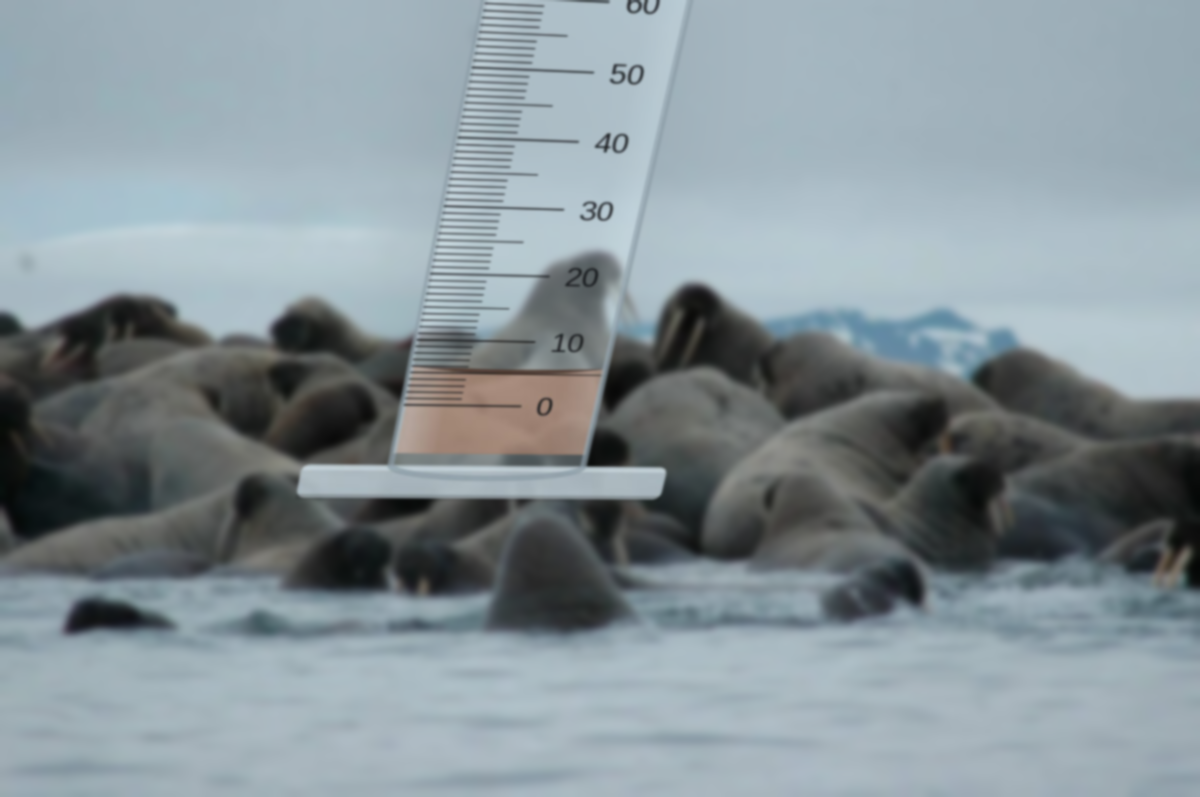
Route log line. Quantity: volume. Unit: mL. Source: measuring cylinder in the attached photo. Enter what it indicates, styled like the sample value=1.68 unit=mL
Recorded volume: value=5 unit=mL
